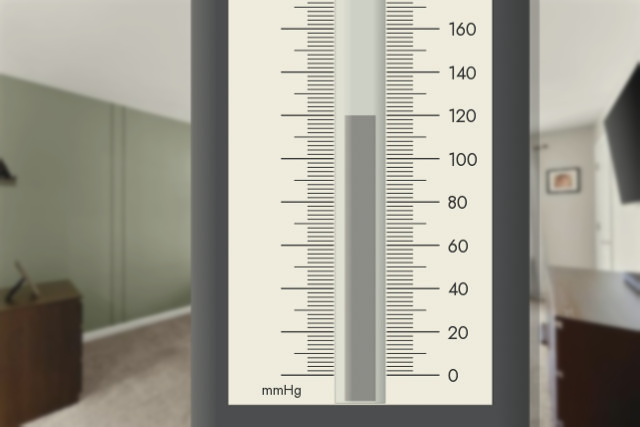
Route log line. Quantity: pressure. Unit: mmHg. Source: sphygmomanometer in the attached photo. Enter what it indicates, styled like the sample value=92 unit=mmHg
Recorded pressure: value=120 unit=mmHg
